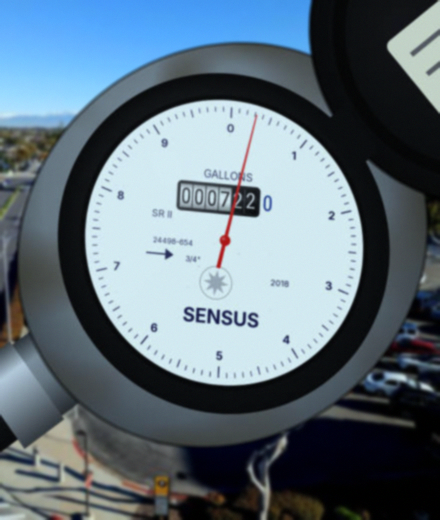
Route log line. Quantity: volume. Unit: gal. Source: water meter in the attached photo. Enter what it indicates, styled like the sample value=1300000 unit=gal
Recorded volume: value=7220.3 unit=gal
